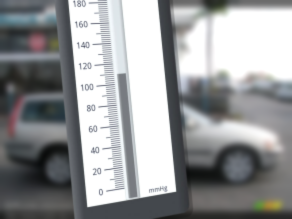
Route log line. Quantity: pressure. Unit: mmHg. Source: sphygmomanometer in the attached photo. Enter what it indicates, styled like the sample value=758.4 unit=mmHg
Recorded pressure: value=110 unit=mmHg
